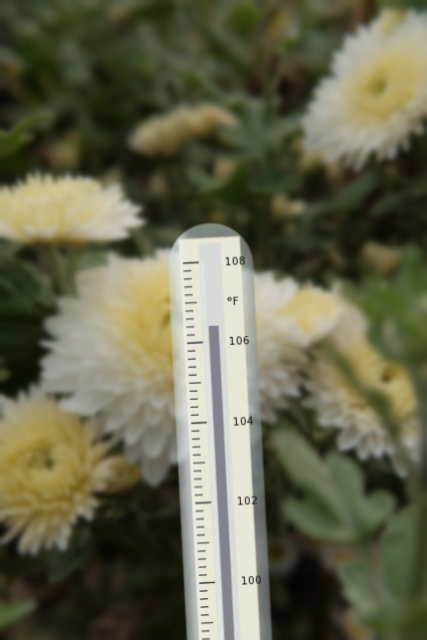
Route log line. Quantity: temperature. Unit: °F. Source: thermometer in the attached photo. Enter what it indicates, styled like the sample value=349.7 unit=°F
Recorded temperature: value=106.4 unit=°F
